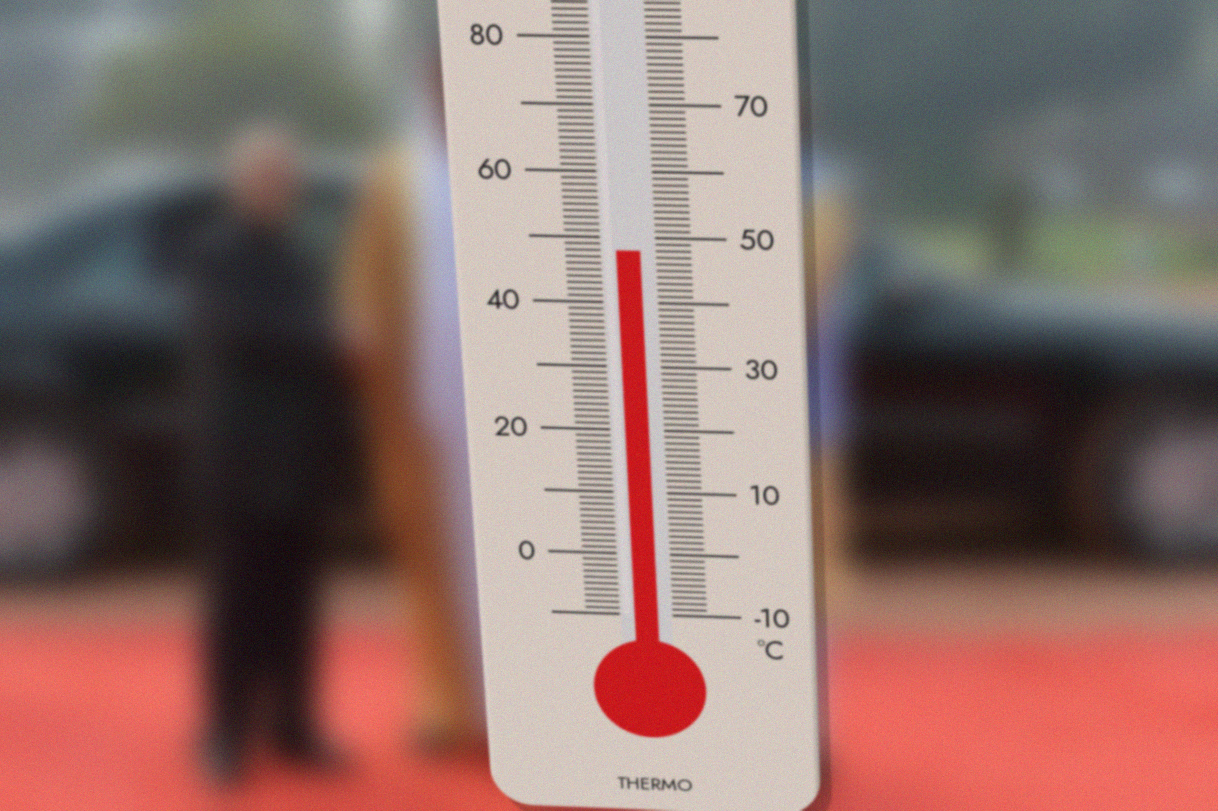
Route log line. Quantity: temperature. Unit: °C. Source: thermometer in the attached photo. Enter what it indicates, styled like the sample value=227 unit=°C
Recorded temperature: value=48 unit=°C
